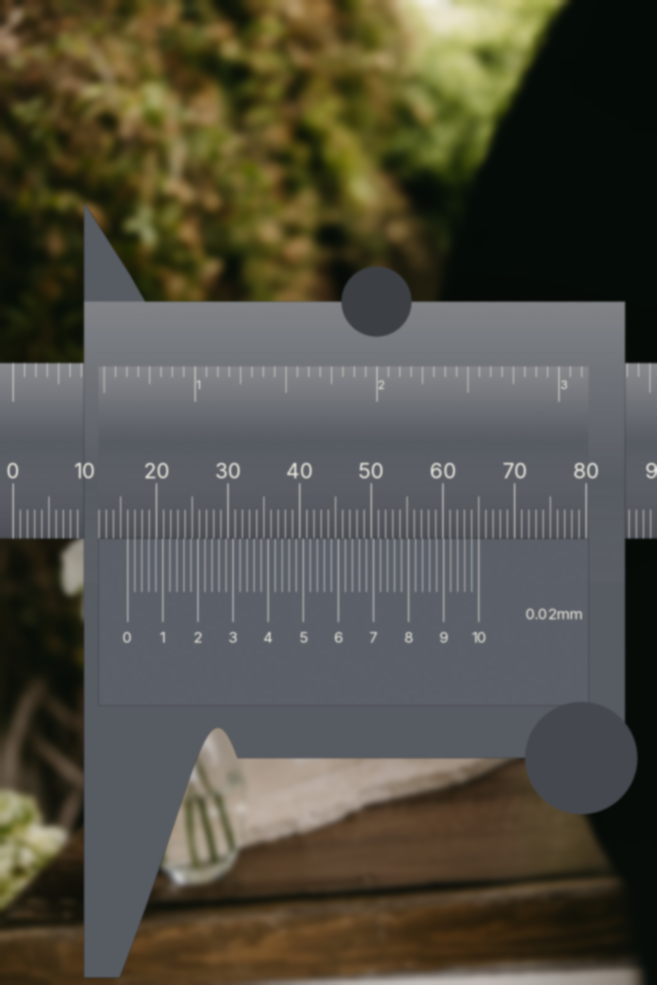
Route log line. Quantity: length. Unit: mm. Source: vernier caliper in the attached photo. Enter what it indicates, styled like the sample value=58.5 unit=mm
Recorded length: value=16.0 unit=mm
